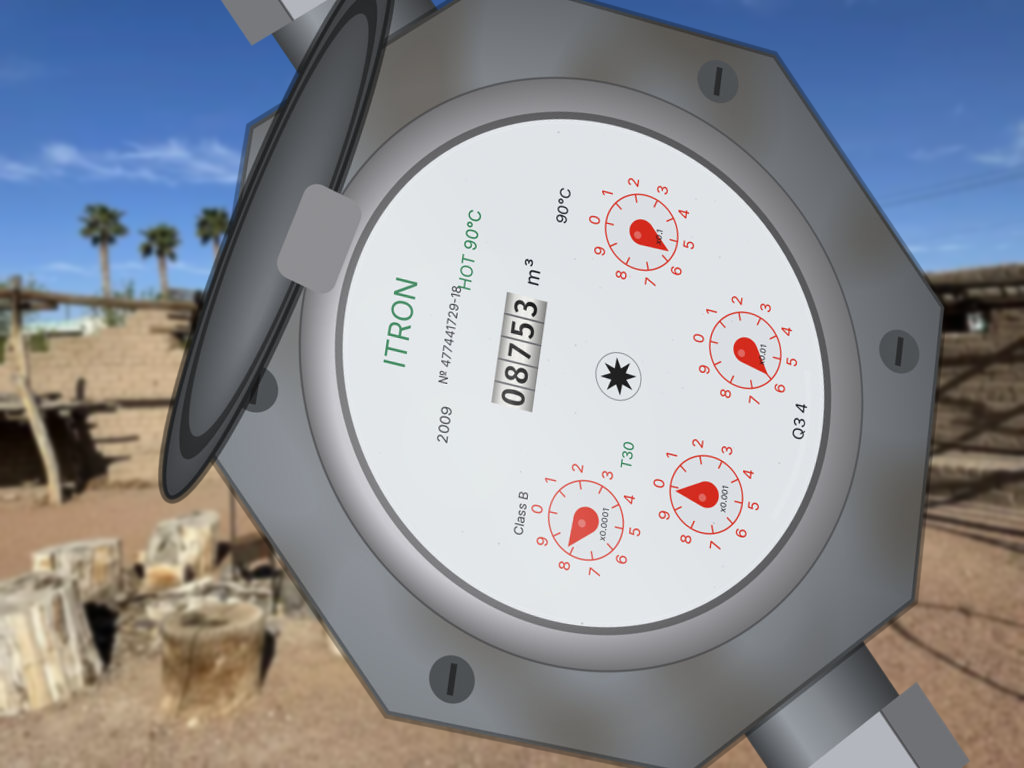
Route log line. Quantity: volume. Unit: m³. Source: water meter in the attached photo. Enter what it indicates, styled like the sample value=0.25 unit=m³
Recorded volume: value=8753.5598 unit=m³
